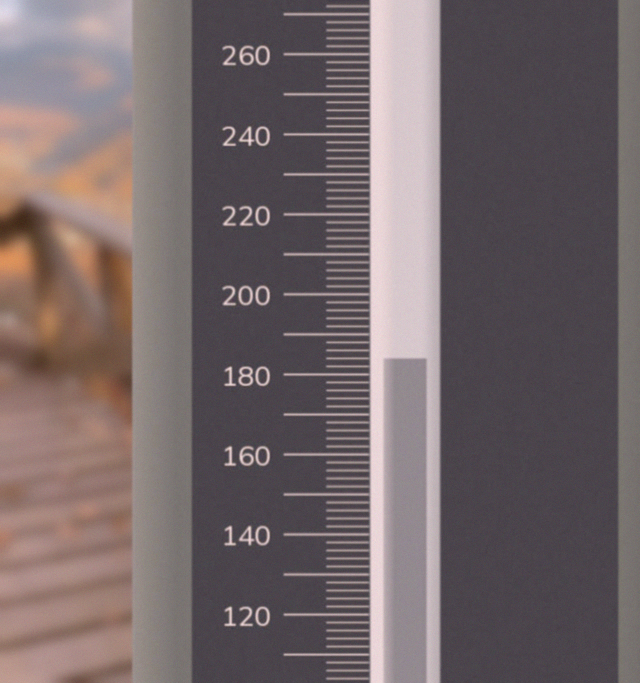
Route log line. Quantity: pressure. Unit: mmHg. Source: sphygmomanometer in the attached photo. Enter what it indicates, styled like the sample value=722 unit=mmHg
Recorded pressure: value=184 unit=mmHg
